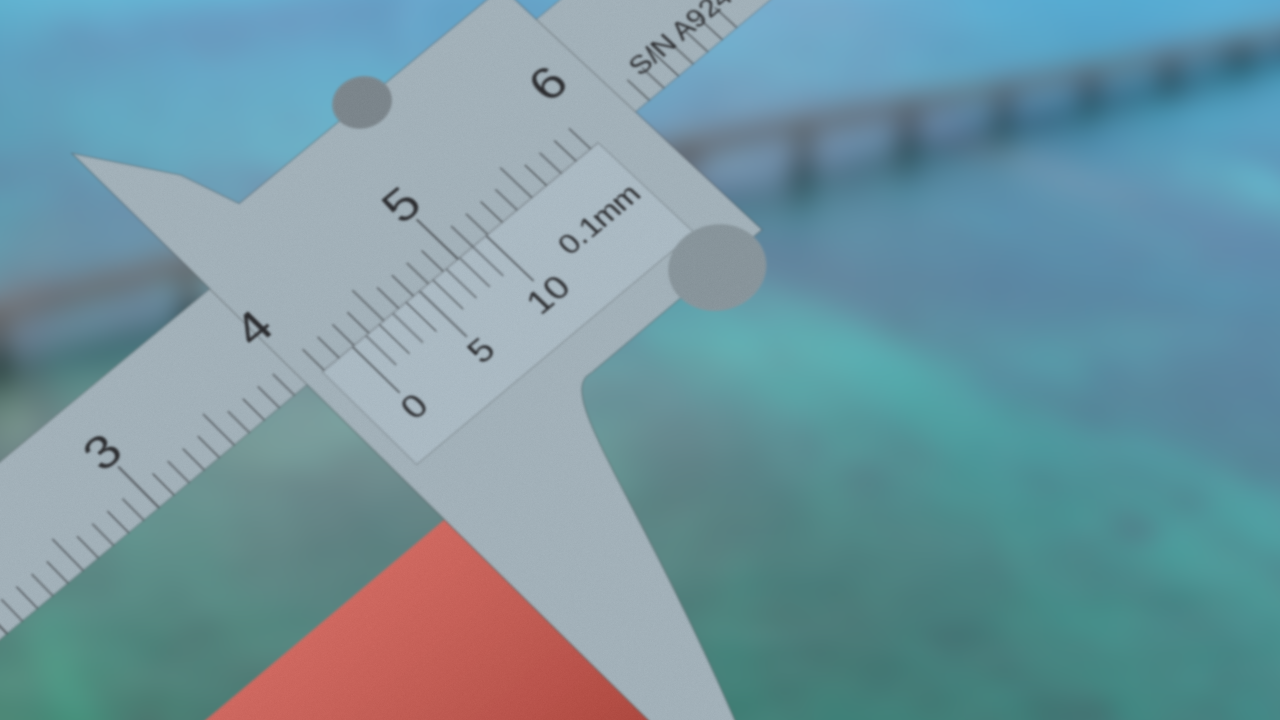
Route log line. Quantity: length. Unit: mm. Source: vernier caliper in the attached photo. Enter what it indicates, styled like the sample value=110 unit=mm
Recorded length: value=42.9 unit=mm
